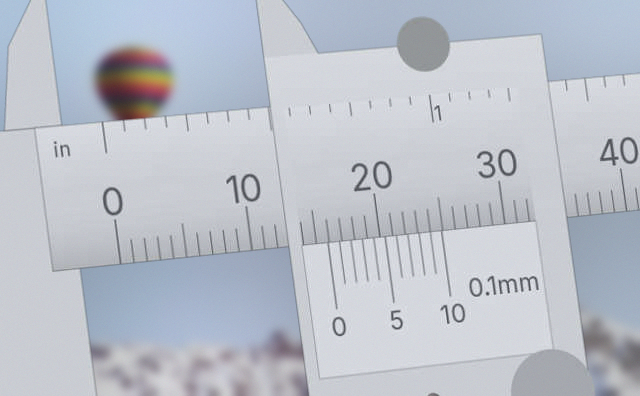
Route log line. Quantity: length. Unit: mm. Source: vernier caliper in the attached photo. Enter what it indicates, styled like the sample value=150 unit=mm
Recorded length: value=15.9 unit=mm
